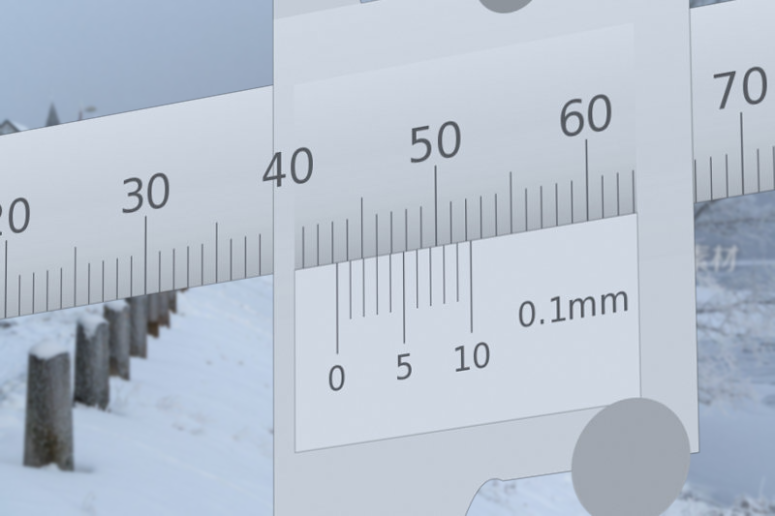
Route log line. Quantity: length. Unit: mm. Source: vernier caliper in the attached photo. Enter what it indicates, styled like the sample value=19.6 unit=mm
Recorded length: value=43.3 unit=mm
